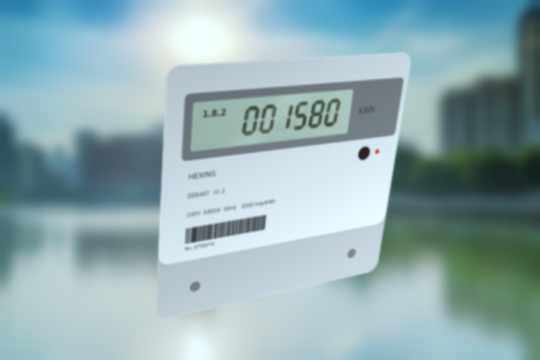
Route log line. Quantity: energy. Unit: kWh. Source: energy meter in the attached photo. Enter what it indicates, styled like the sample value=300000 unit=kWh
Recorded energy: value=1580 unit=kWh
